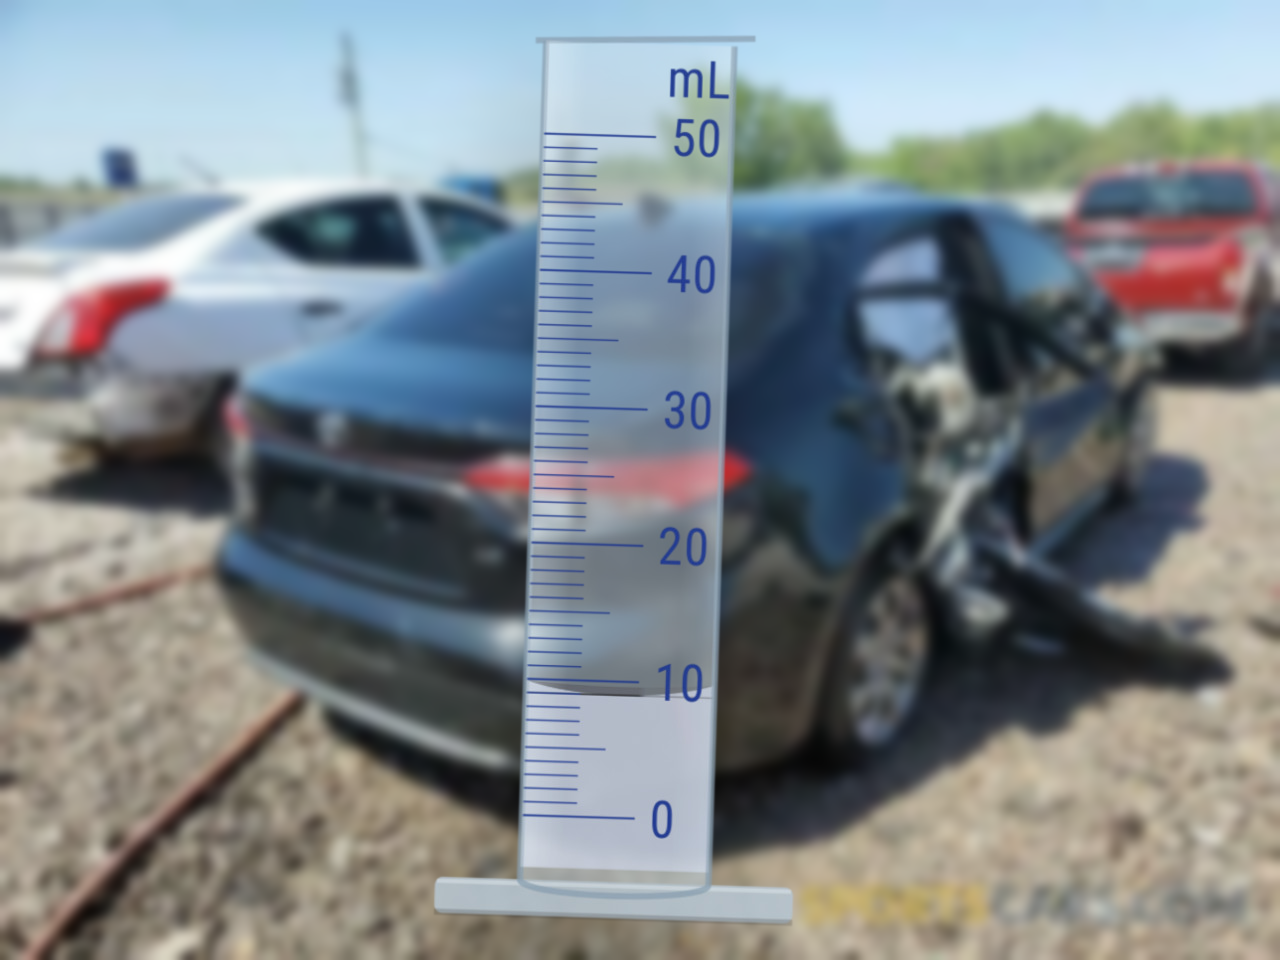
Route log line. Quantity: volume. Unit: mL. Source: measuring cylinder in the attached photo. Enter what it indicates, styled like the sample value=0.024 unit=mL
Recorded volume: value=9 unit=mL
